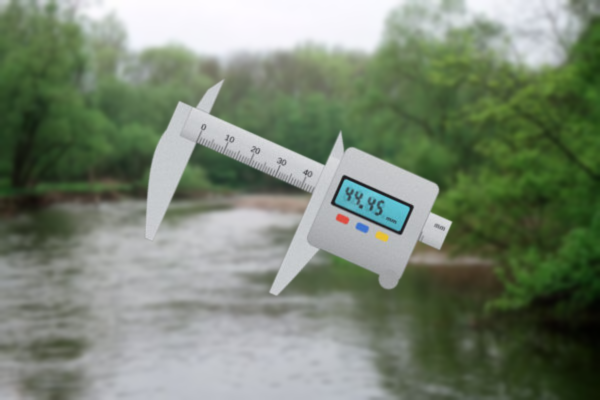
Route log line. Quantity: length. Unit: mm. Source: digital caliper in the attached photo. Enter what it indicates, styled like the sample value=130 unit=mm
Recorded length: value=44.45 unit=mm
